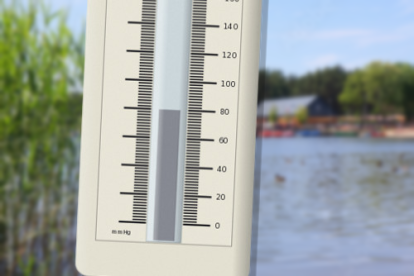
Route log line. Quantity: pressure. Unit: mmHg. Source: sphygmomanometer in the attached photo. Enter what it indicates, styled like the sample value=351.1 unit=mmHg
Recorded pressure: value=80 unit=mmHg
